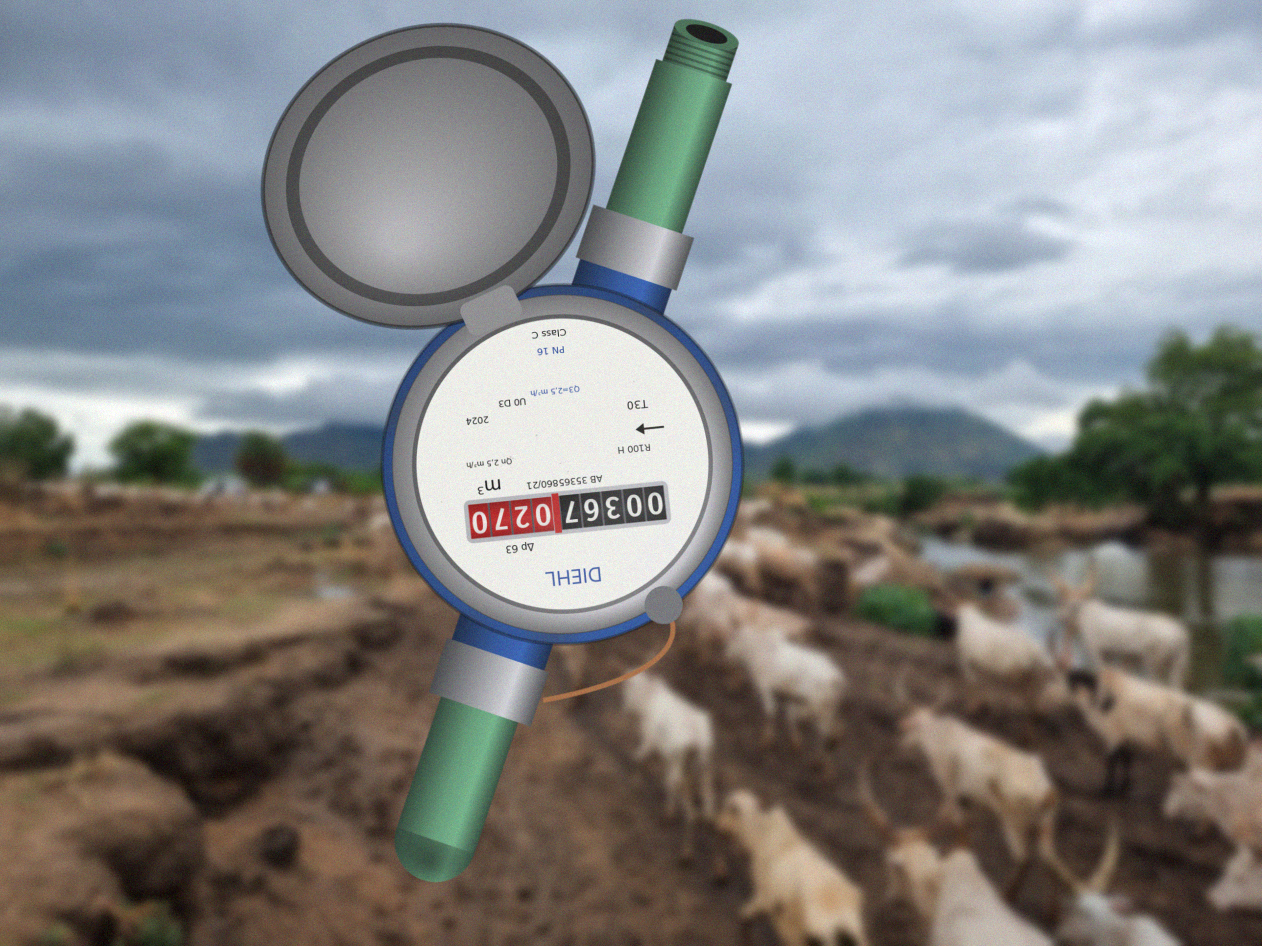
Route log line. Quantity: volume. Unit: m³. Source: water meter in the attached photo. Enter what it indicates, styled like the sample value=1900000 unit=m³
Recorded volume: value=367.0270 unit=m³
